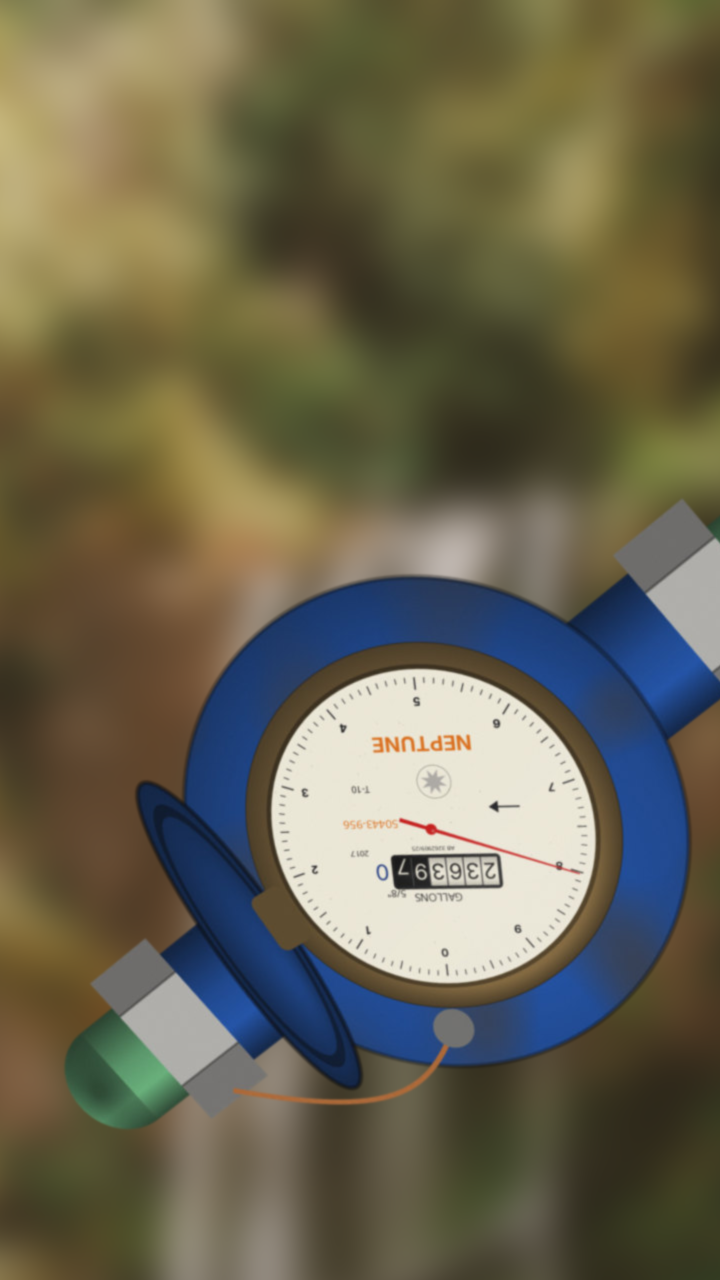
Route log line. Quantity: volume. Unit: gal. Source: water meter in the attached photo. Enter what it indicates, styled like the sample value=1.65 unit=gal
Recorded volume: value=2363968.0 unit=gal
